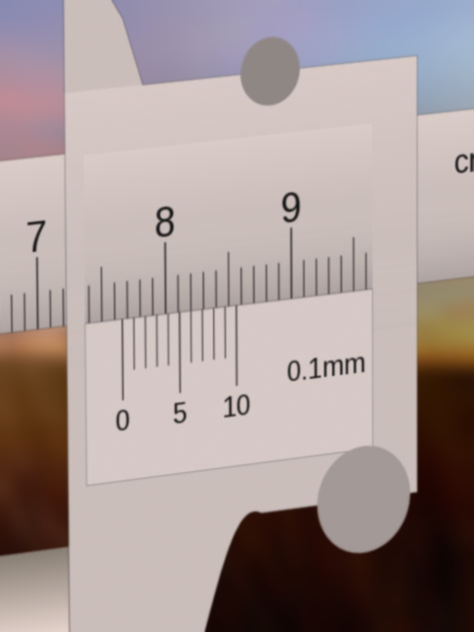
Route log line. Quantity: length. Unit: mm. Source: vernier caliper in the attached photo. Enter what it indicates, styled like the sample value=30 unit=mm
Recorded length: value=76.6 unit=mm
